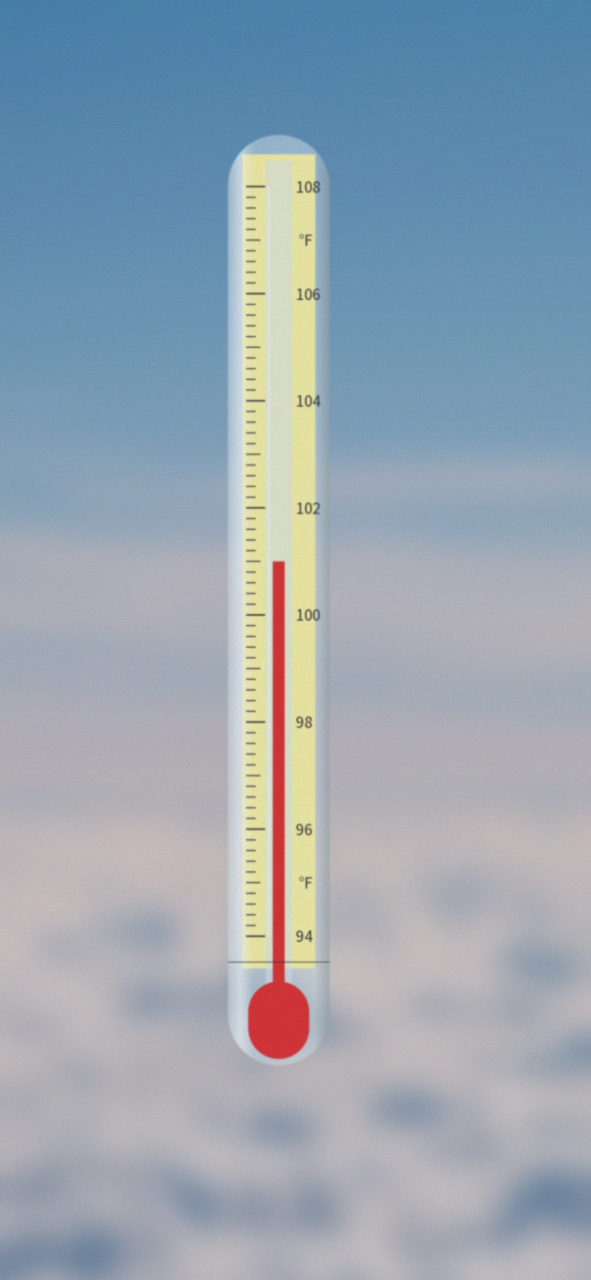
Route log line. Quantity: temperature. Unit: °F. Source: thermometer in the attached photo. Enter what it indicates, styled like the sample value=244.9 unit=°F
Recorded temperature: value=101 unit=°F
